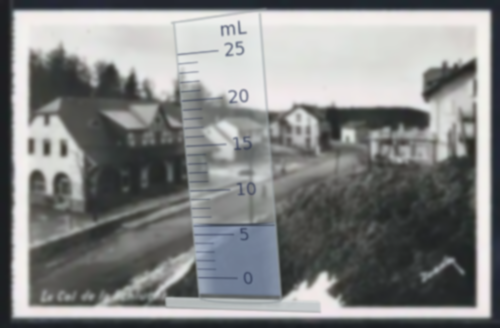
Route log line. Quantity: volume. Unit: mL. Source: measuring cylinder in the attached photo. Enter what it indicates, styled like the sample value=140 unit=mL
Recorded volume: value=6 unit=mL
